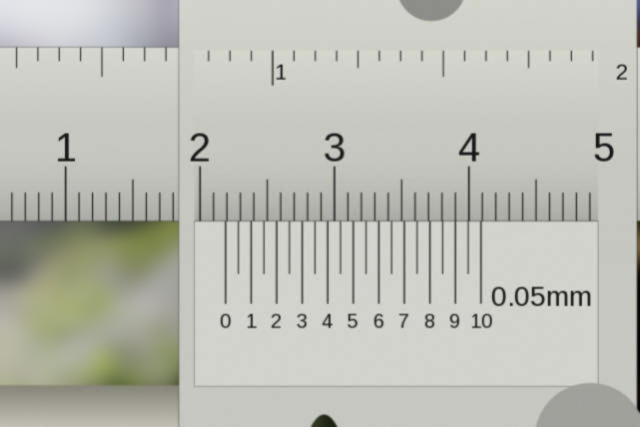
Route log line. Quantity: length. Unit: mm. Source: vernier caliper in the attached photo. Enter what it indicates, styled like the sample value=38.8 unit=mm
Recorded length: value=21.9 unit=mm
